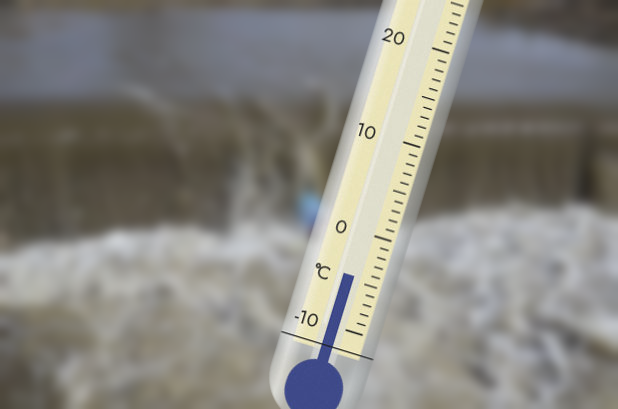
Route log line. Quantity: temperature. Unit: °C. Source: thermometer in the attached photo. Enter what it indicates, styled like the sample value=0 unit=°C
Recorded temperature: value=-4.5 unit=°C
